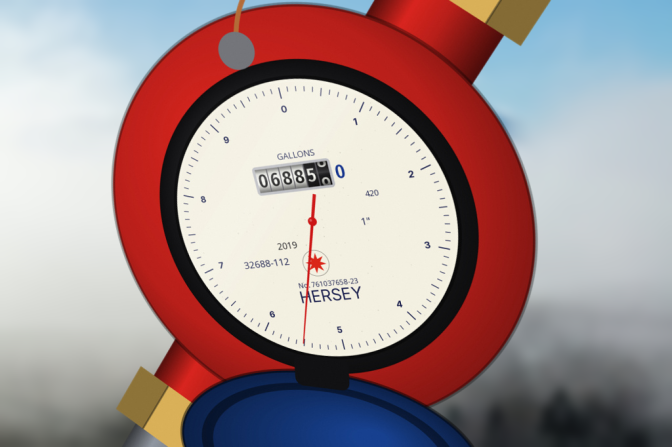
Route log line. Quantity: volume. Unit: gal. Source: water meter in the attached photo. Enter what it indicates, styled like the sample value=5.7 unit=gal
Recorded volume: value=688585.5 unit=gal
